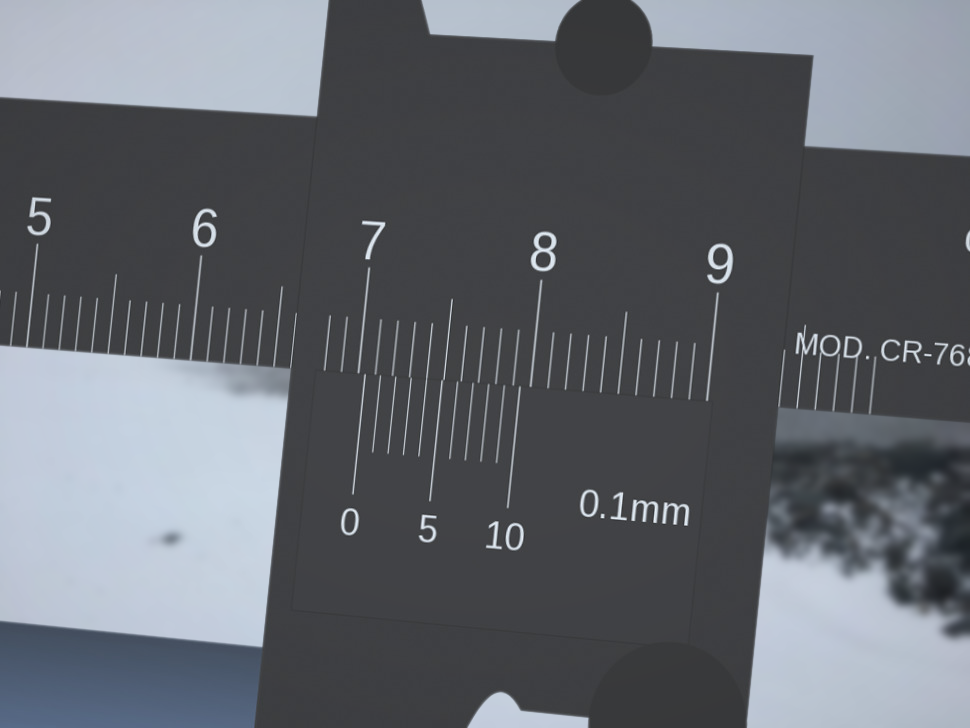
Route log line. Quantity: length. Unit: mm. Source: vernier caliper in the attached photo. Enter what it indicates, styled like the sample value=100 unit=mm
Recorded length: value=70.4 unit=mm
